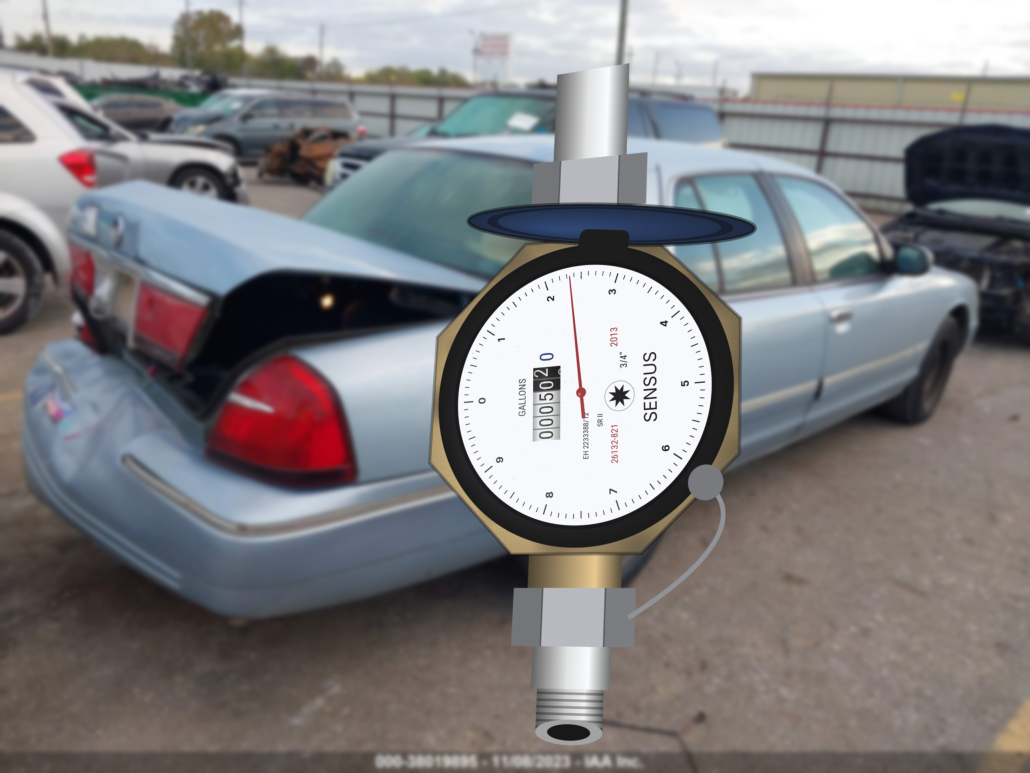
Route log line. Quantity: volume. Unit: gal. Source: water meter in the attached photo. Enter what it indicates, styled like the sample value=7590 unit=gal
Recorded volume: value=5022.3 unit=gal
